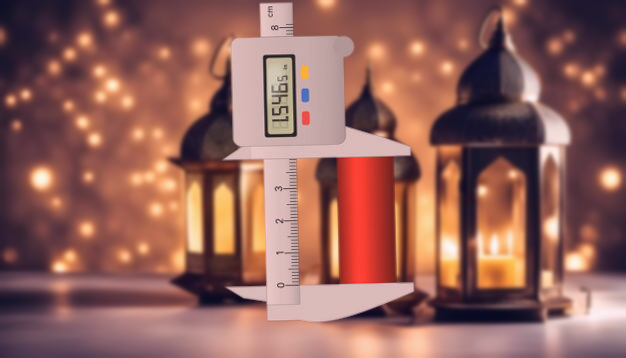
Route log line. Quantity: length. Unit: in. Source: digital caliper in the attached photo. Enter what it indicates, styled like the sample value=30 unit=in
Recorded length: value=1.5465 unit=in
